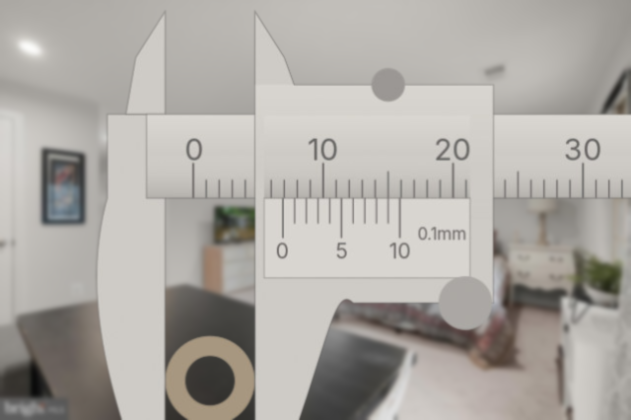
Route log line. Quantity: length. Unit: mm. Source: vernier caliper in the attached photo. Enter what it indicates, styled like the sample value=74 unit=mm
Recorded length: value=6.9 unit=mm
